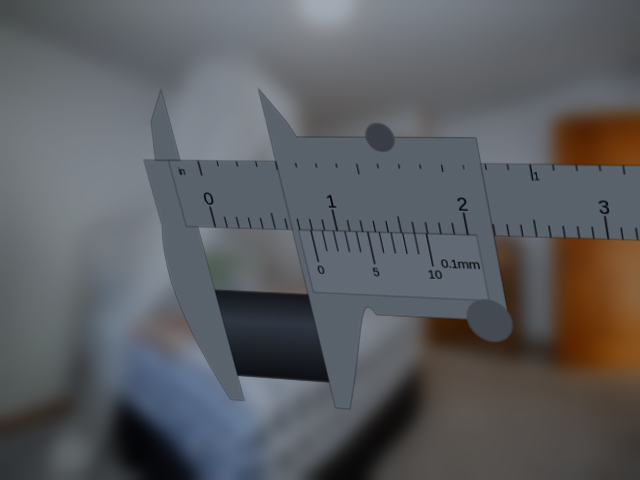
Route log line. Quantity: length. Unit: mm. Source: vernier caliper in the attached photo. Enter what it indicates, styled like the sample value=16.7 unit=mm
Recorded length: value=7.9 unit=mm
